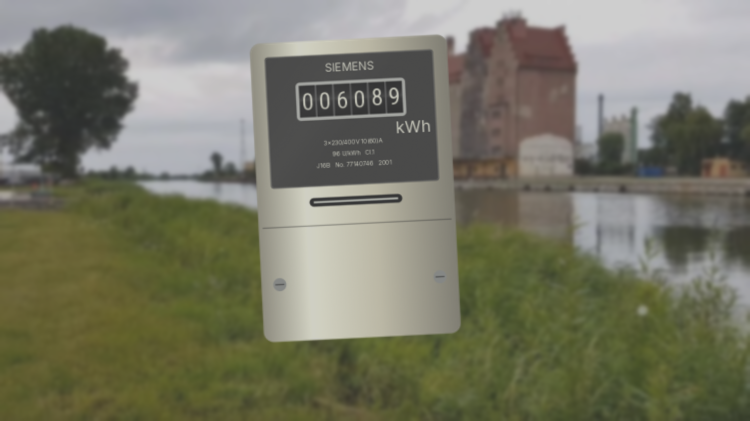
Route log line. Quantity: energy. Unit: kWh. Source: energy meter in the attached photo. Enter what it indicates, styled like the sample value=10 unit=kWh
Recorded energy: value=6089 unit=kWh
